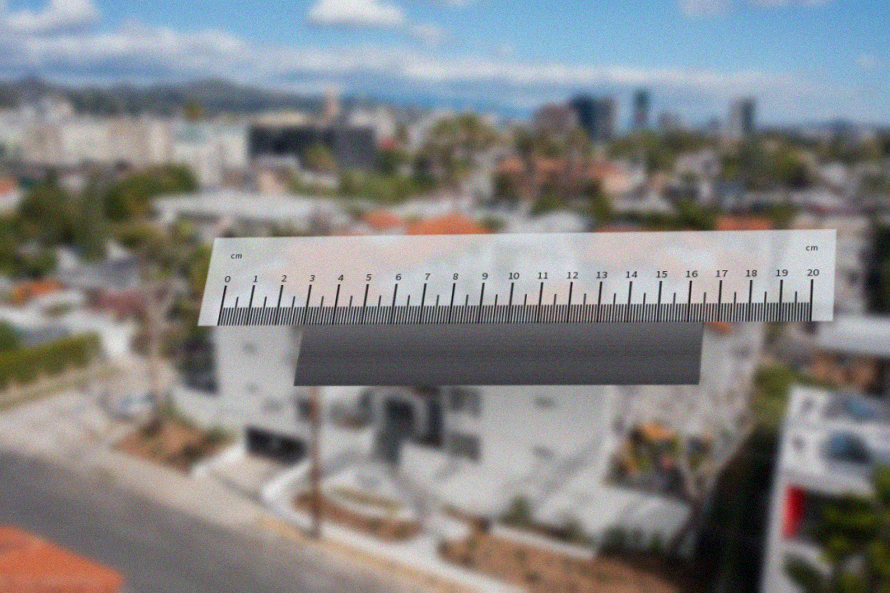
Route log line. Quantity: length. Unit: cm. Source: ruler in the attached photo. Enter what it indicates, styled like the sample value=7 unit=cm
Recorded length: value=13.5 unit=cm
